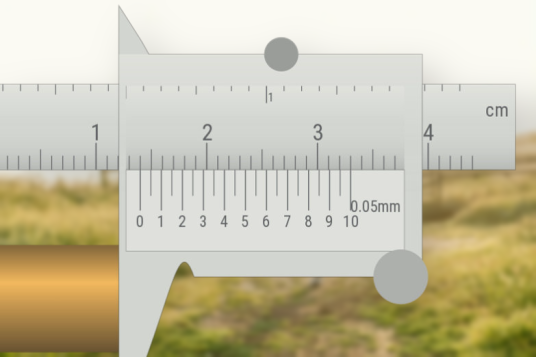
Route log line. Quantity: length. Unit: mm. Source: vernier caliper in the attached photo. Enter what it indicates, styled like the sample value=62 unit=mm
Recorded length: value=14.0 unit=mm
